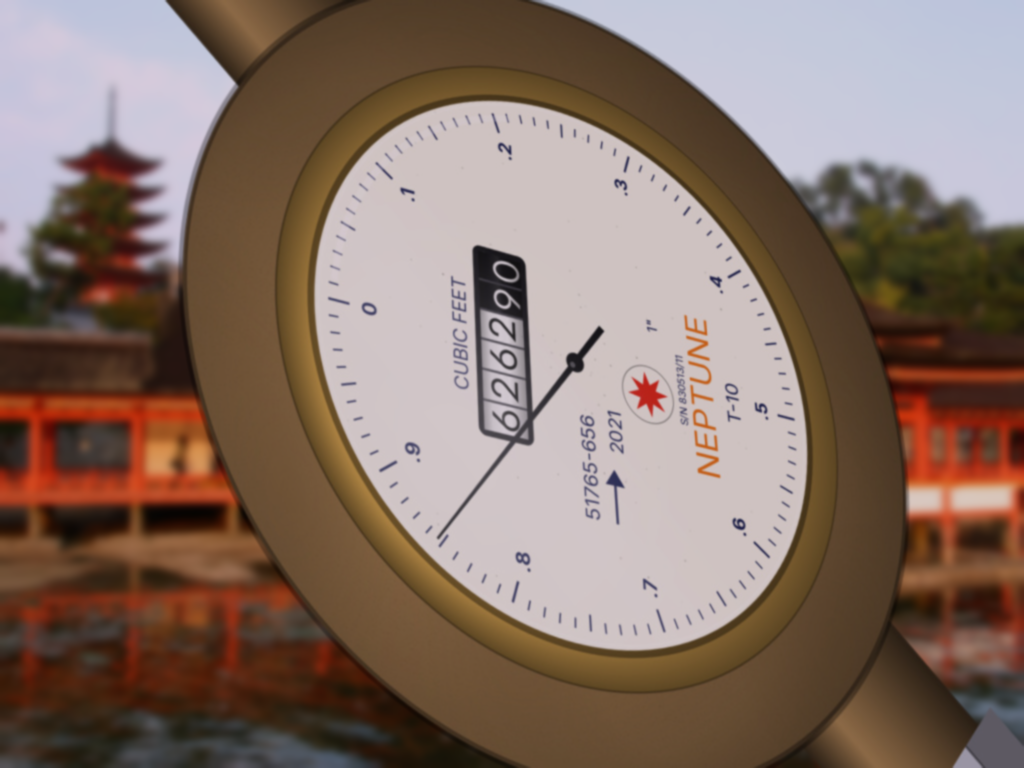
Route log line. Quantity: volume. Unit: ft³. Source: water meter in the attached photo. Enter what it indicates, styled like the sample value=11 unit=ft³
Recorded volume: value=626289.85 unit=ft³
